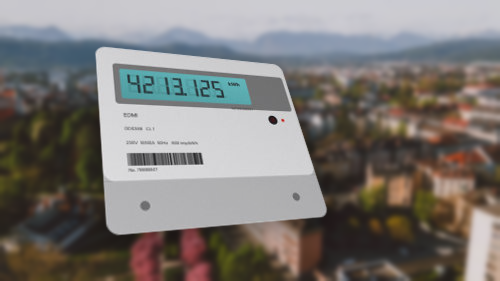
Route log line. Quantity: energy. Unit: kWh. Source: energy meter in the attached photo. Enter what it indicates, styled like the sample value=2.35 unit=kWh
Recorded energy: value=4213.125 unit=kWh
